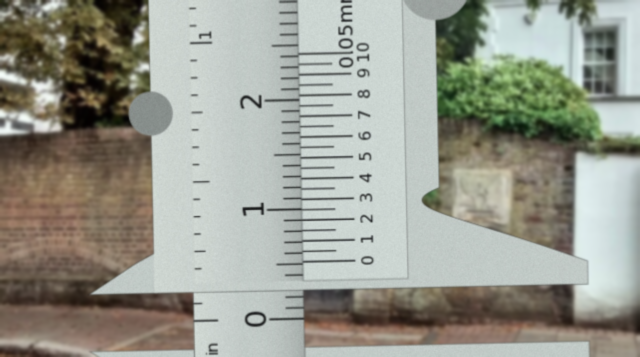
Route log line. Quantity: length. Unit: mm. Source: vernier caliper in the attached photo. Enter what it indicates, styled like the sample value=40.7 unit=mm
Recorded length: value=5.2 unit=mm
